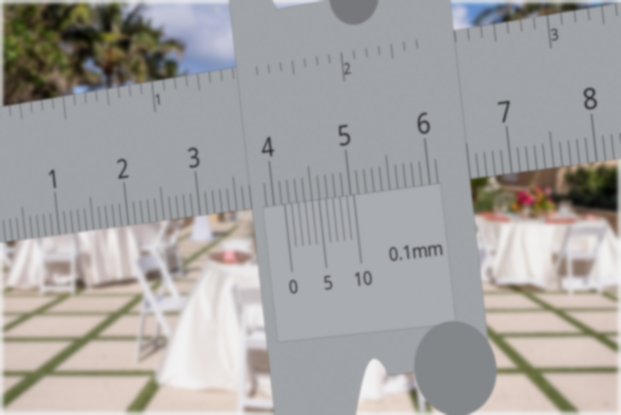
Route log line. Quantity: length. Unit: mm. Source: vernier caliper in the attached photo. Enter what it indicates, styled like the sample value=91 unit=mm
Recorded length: value=41.4 unit=mm
